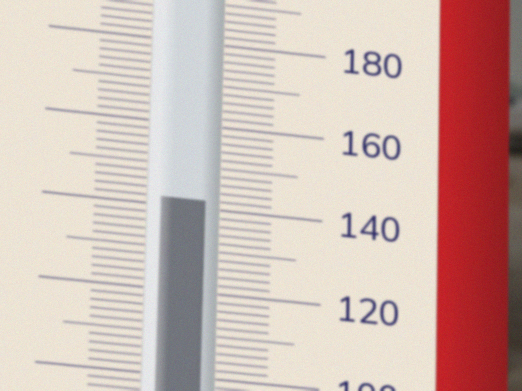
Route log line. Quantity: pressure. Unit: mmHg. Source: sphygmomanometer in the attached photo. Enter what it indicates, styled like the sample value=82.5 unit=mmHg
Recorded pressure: value=142 unit=mmHg
